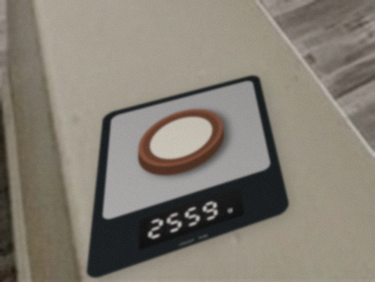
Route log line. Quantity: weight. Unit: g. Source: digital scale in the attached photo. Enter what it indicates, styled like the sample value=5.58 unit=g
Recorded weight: value=2559 unit=g
